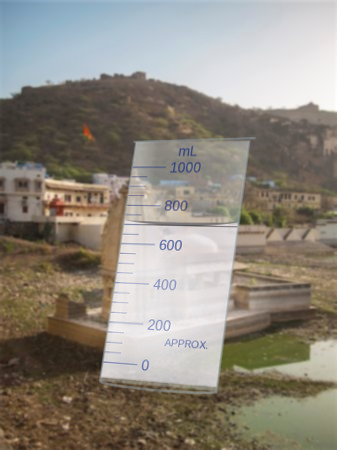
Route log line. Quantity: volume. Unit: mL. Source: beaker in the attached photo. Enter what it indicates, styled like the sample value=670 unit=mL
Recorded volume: value=700 unit=mL
